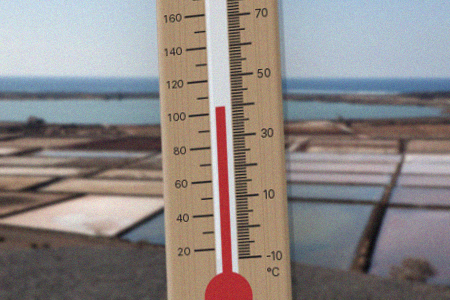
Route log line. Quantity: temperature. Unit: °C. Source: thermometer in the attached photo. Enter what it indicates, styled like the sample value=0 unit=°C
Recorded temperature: value=40 unit=°C
